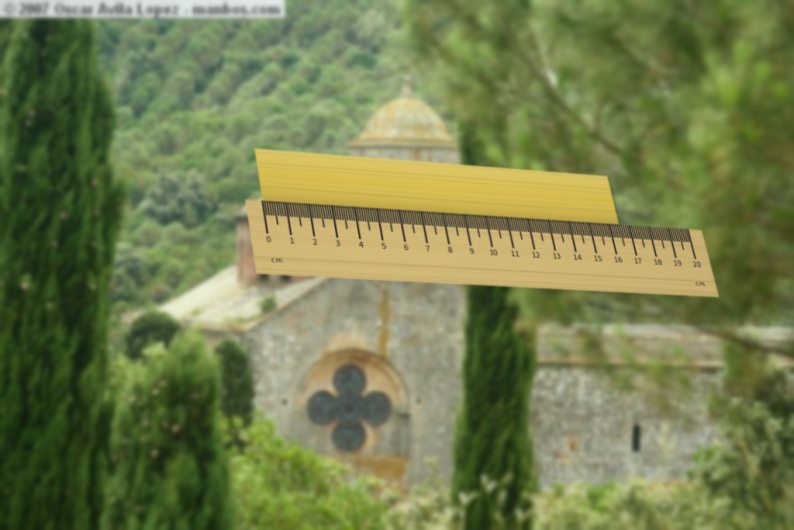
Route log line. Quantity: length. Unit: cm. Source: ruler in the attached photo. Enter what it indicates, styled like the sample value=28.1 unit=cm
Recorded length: value=16.5 unit=cm
